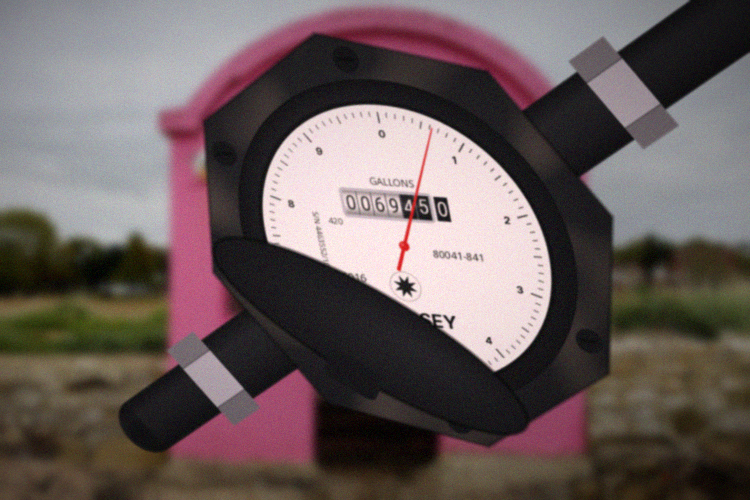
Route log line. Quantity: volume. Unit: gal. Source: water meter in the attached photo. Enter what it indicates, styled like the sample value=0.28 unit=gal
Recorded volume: value=69450.6 unit=gal
